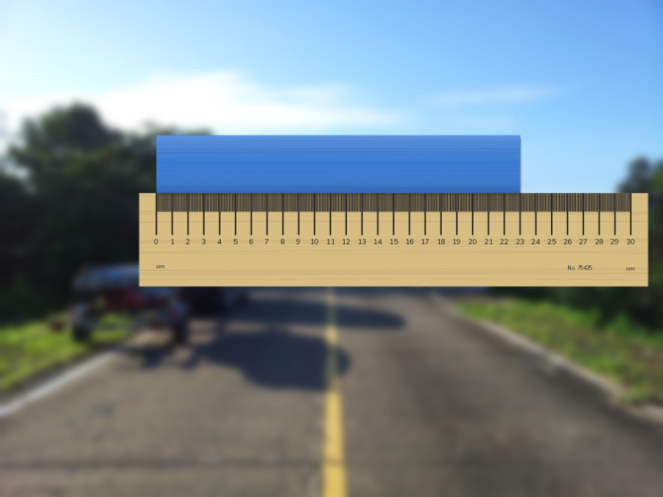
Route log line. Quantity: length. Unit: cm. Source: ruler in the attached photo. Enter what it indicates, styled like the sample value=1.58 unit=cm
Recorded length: value=23 unit=cm
